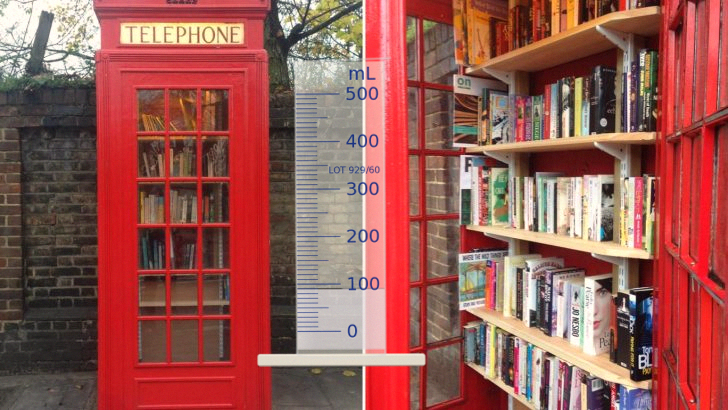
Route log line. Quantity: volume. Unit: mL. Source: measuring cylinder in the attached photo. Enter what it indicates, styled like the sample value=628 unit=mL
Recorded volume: value=90 unit=mL
